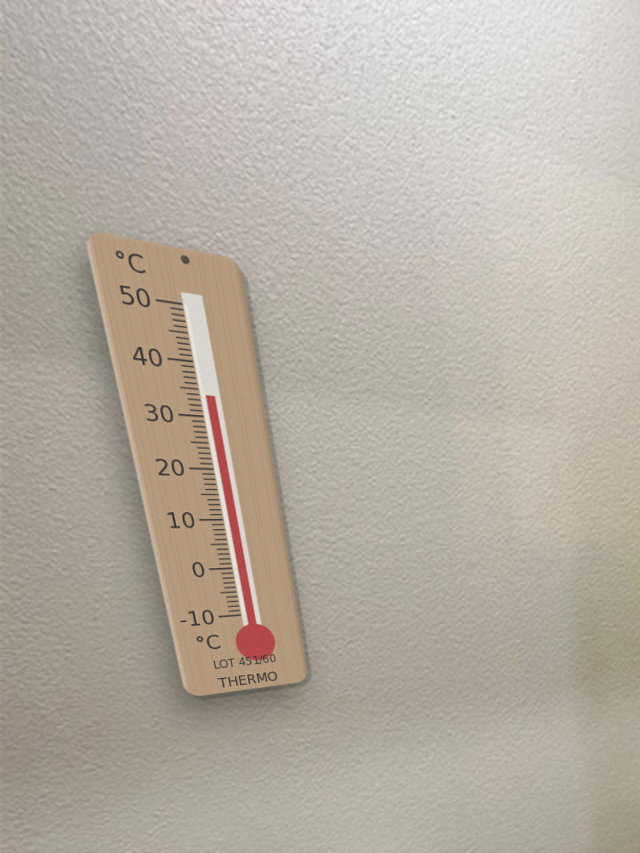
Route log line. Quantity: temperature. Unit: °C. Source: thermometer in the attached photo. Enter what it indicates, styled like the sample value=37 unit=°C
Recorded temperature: value=34 unit=°C
